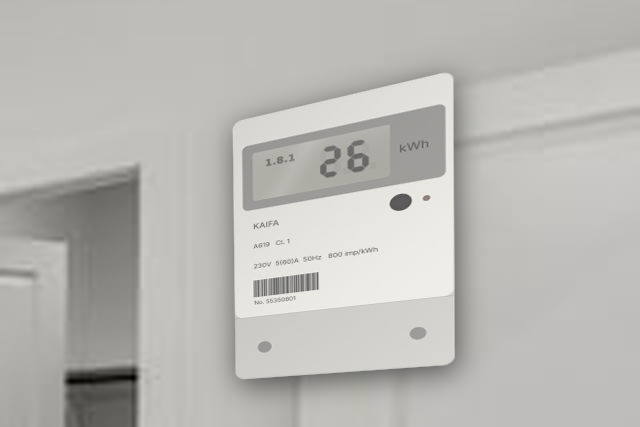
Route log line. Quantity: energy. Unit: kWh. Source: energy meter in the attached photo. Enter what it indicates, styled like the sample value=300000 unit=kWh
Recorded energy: value=26 unit=kWh
